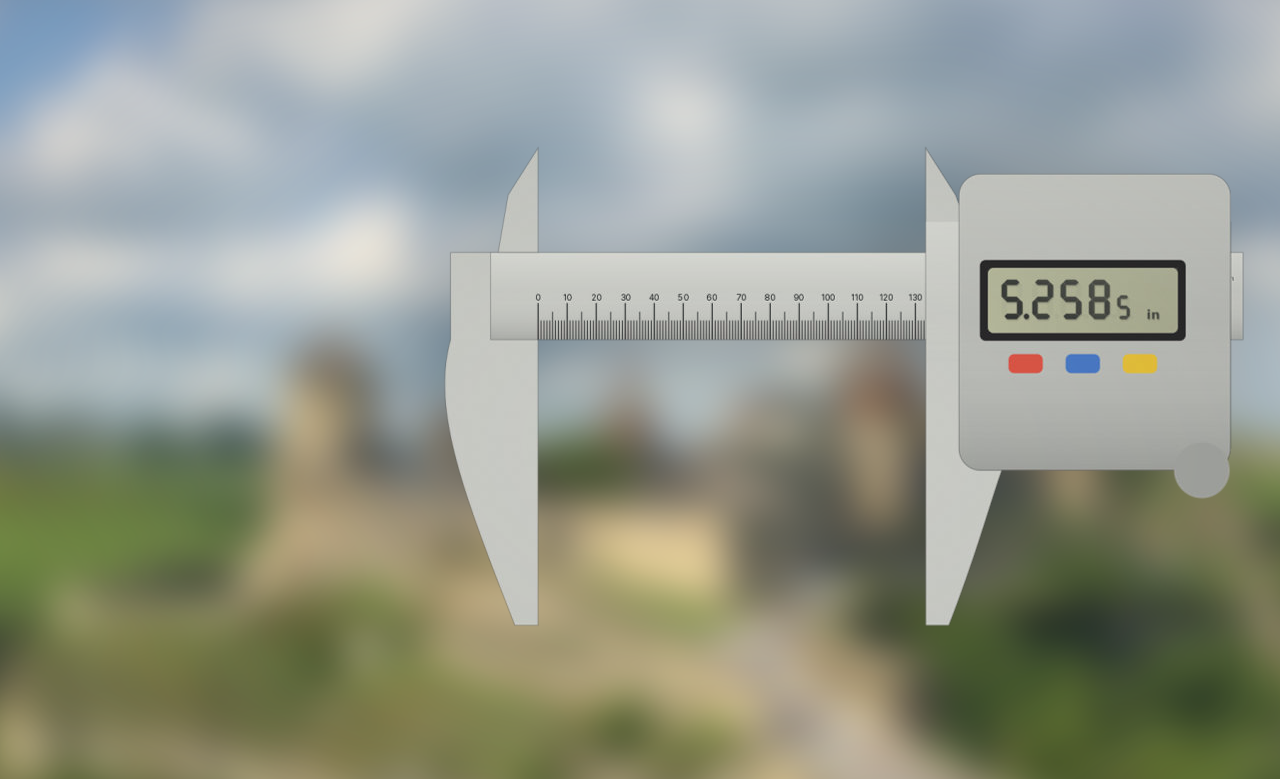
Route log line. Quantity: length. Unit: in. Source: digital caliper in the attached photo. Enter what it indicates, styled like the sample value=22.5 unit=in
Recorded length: value=5.2585 unit=in
